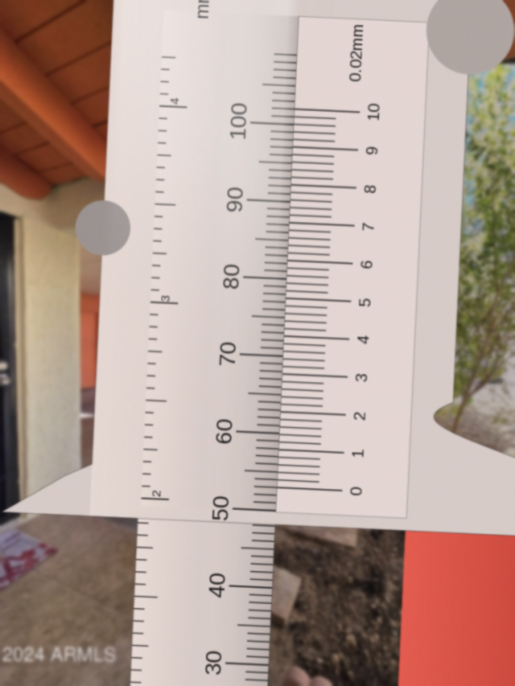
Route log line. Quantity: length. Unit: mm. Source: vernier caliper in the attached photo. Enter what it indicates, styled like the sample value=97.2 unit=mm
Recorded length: value=53.0 unit=mm
